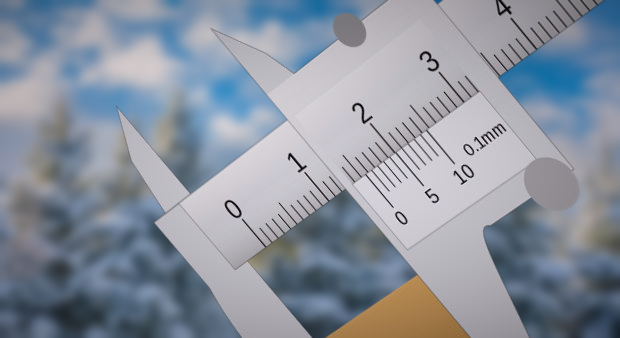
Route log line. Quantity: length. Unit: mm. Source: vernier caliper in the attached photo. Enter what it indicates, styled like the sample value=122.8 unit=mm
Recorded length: value=15.6 unit=mm
